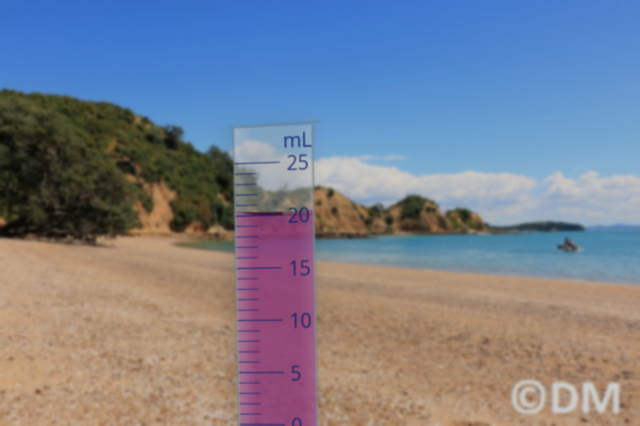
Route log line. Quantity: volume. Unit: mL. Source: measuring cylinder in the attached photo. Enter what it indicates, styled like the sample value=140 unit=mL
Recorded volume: value=20 unit=mL
